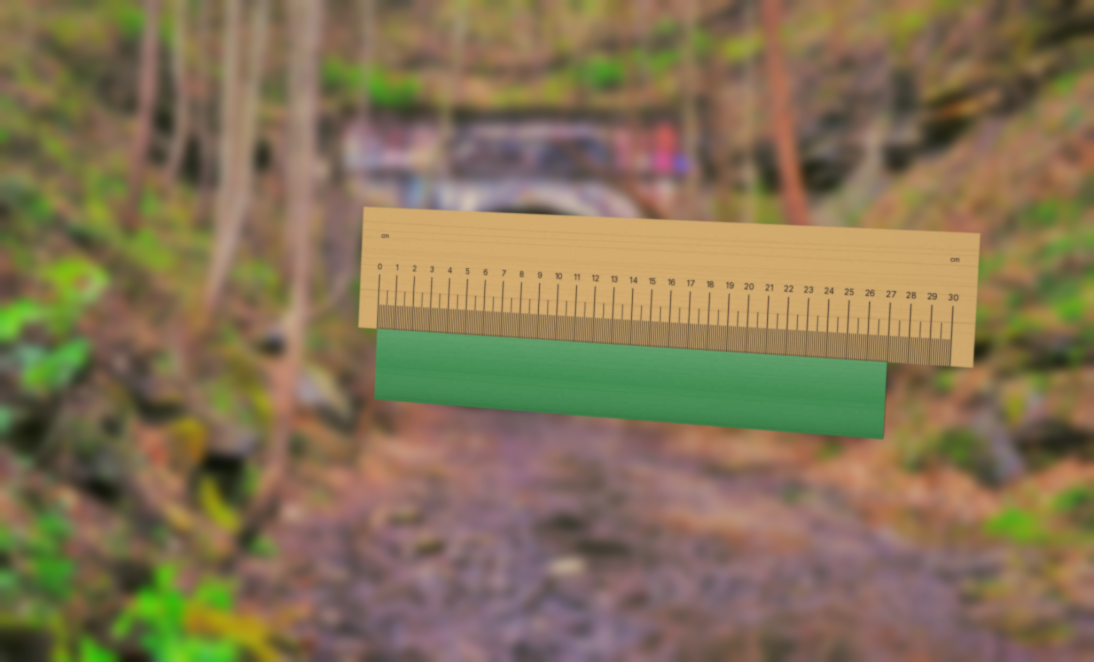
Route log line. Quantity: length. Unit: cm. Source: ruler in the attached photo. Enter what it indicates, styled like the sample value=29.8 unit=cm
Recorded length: value=27 unit=cm
